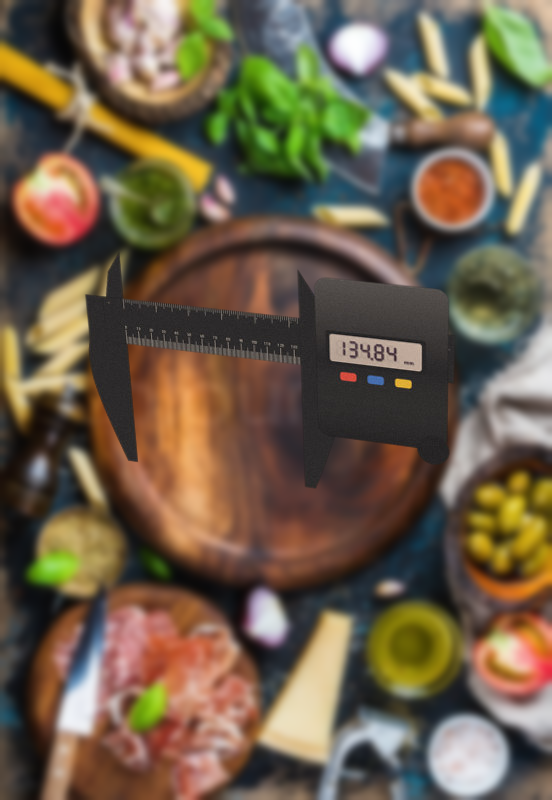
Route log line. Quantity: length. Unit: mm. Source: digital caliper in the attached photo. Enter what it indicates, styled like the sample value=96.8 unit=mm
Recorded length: value=134.84 unit=mm
